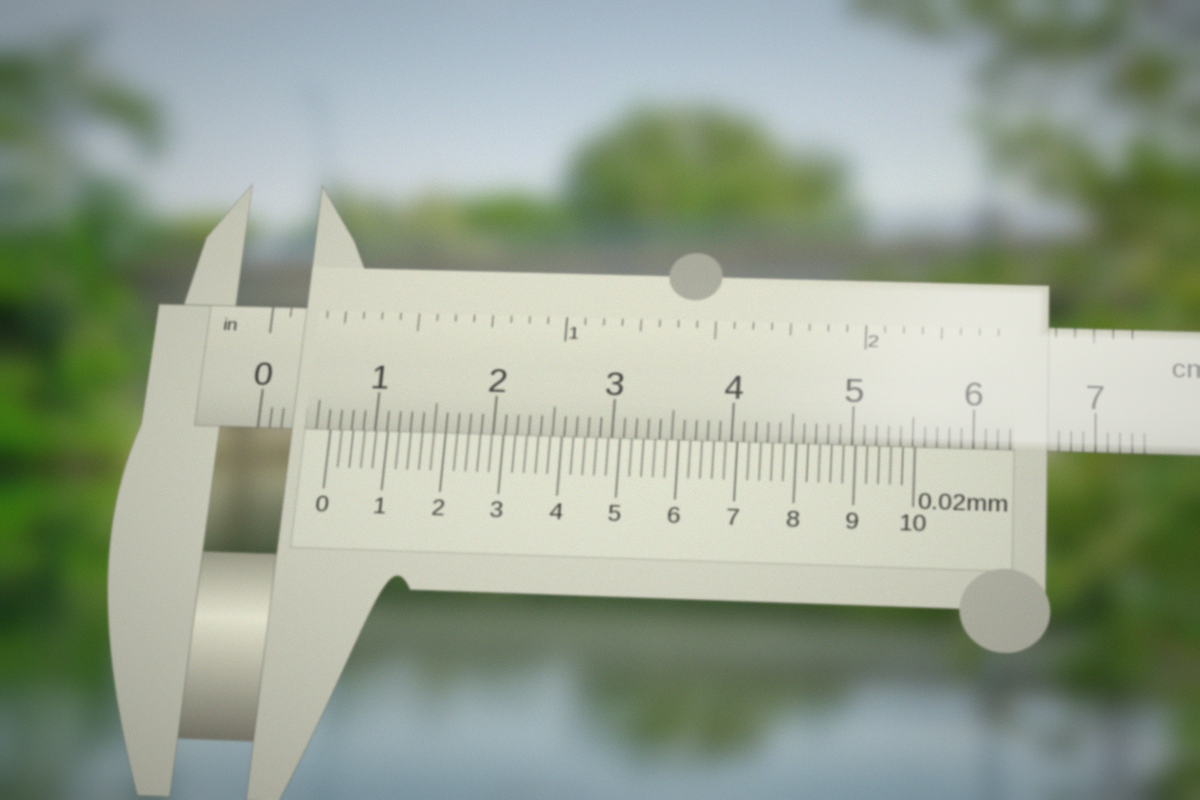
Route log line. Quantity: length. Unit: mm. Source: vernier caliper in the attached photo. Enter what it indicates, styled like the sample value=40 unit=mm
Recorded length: value=6.2 unit=mm
